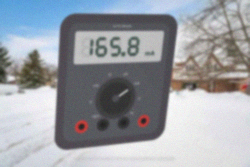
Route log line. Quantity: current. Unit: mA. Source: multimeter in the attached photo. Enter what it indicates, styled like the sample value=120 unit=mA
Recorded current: value=165.8 unit=mA
